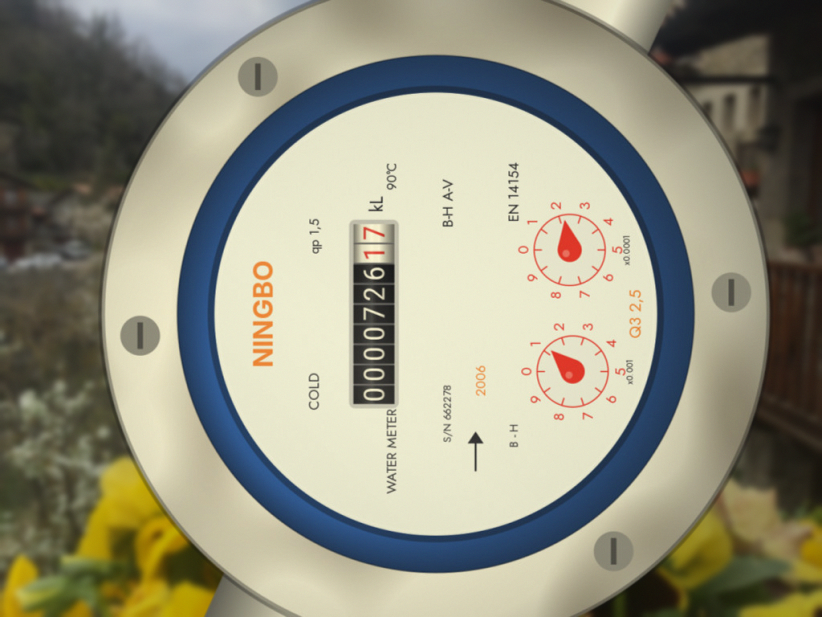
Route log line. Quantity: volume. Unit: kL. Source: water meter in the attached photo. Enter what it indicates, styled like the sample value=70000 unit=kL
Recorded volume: value=726.1712 unit=kL
